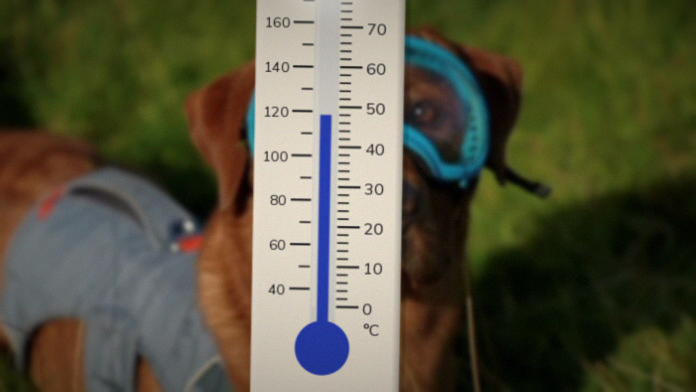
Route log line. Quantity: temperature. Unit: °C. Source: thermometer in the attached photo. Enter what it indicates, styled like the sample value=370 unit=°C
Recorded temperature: value=48 unit=°C
